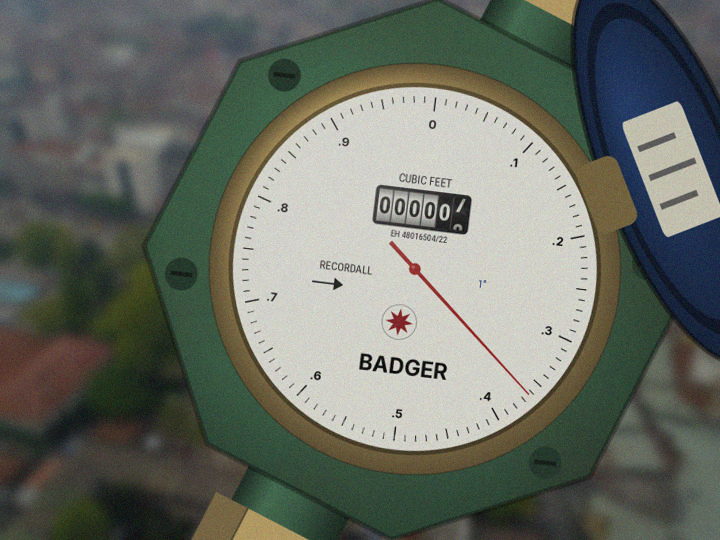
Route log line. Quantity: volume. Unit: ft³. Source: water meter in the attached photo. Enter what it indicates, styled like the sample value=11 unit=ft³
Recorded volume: value=7.36 unit=ft³
